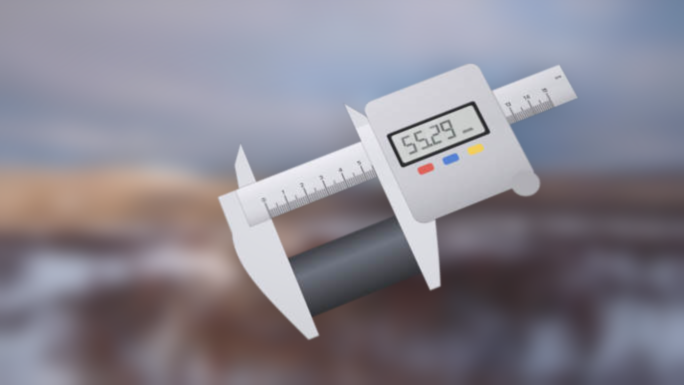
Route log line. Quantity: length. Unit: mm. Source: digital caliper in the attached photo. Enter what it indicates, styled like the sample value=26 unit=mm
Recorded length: value=55.29 unit=mm
